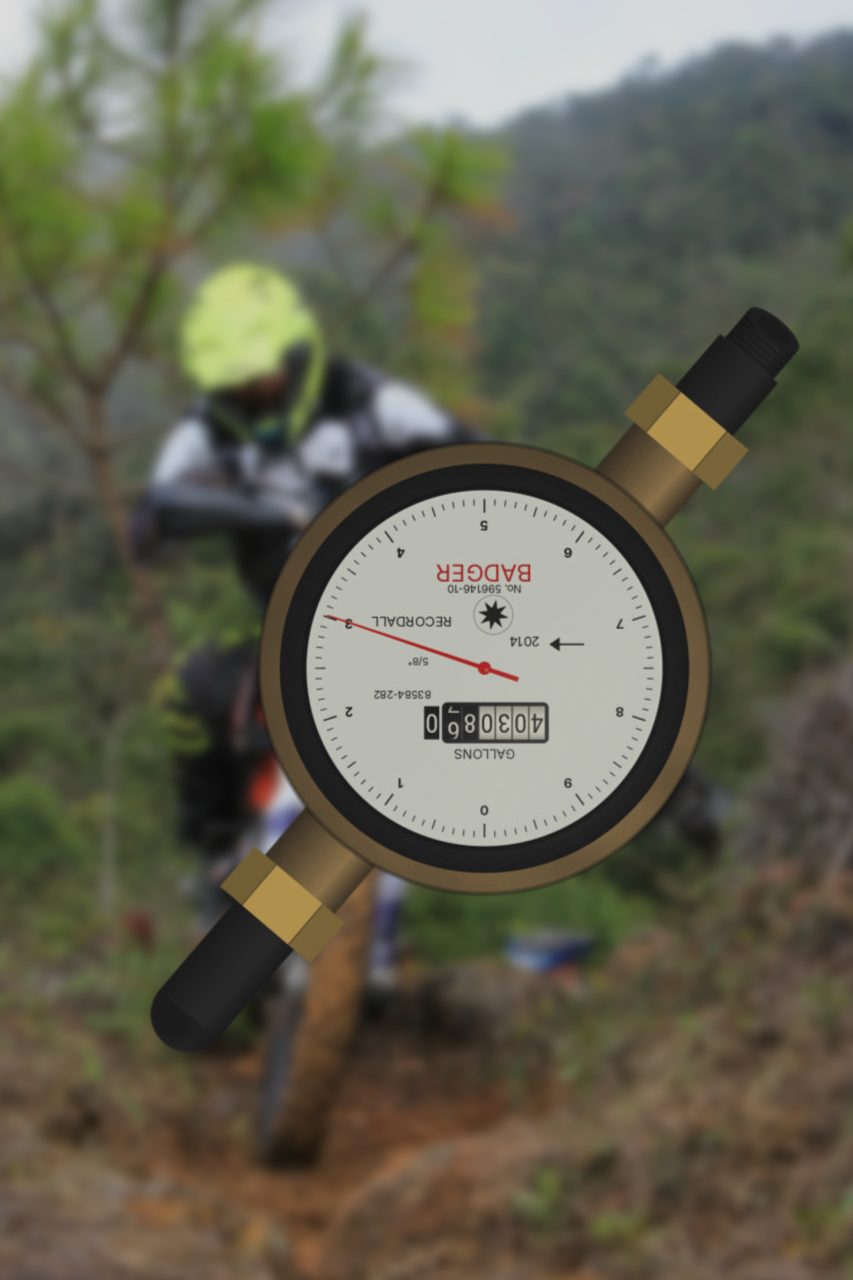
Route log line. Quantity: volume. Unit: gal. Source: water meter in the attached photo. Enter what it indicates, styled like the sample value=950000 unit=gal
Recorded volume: value=4030863.0 unit=gal
